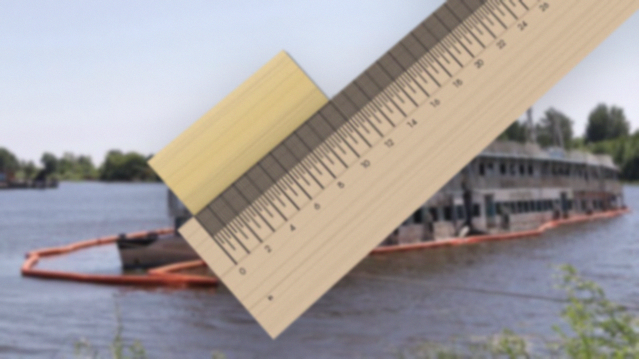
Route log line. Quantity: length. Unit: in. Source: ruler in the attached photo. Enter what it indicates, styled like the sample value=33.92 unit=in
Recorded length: value=11 unit=in
